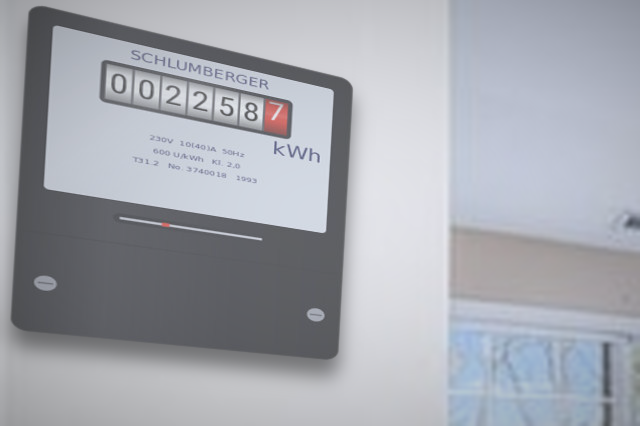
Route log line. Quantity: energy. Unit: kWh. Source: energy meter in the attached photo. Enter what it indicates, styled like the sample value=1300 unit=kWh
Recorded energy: value=2258.7 unit=kWh
